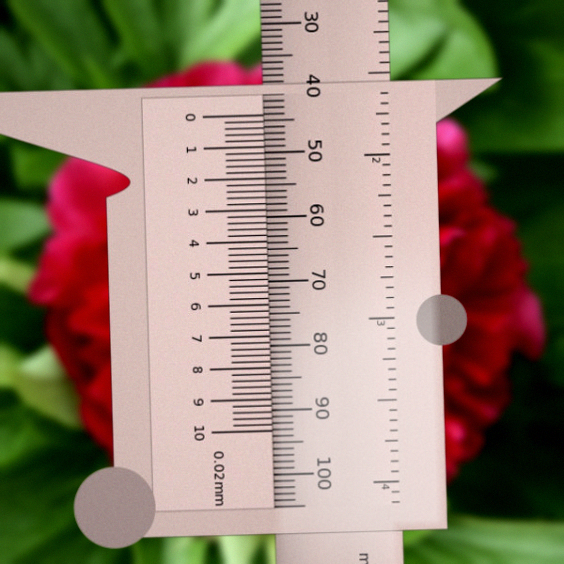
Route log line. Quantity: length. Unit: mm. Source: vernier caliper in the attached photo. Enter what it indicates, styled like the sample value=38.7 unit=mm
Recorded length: value=44.2 unit=mm
